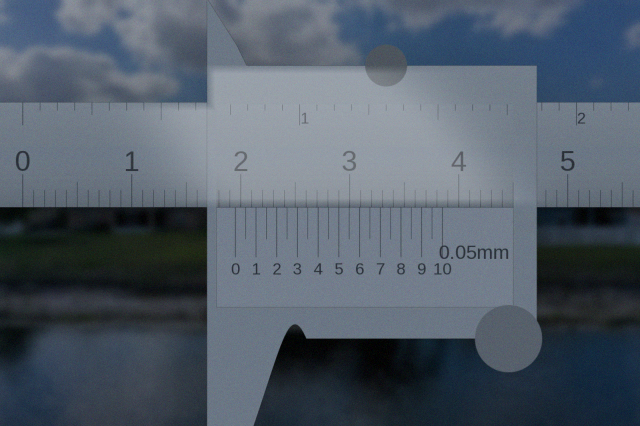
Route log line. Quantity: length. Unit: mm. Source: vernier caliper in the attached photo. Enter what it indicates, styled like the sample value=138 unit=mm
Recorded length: value=19.5 unit=mm
